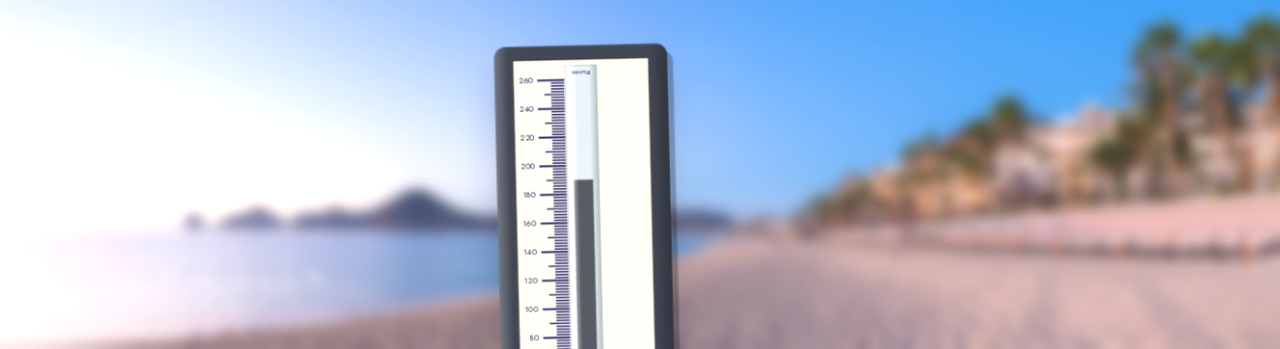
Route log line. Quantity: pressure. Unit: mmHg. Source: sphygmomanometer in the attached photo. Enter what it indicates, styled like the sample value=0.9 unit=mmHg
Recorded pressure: value=190 unit=mmHg
